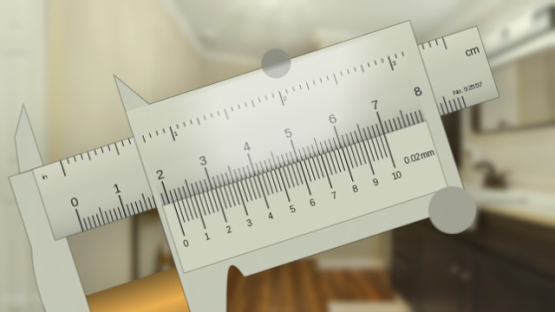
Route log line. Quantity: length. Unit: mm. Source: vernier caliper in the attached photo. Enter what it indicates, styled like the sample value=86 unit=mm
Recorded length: value=21.0 unit=mm
